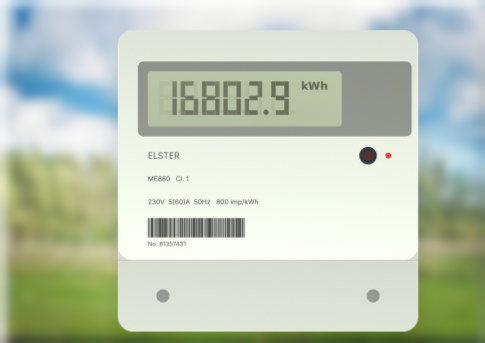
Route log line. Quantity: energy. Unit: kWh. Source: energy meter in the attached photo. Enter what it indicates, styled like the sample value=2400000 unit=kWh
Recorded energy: value=16802.9 unit=kWh
